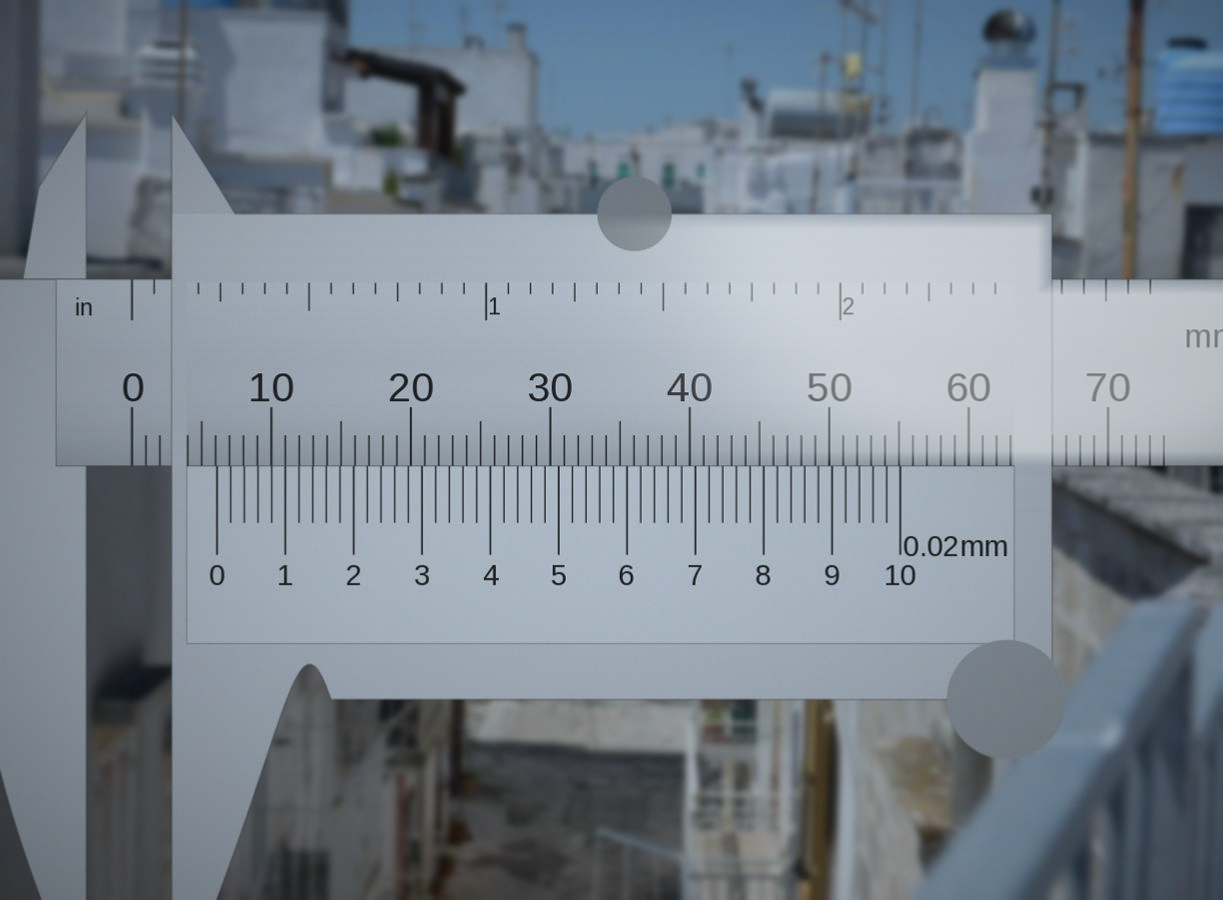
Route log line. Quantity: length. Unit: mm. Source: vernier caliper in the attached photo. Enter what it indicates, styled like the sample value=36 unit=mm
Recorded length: value=6.1 unit=mm
